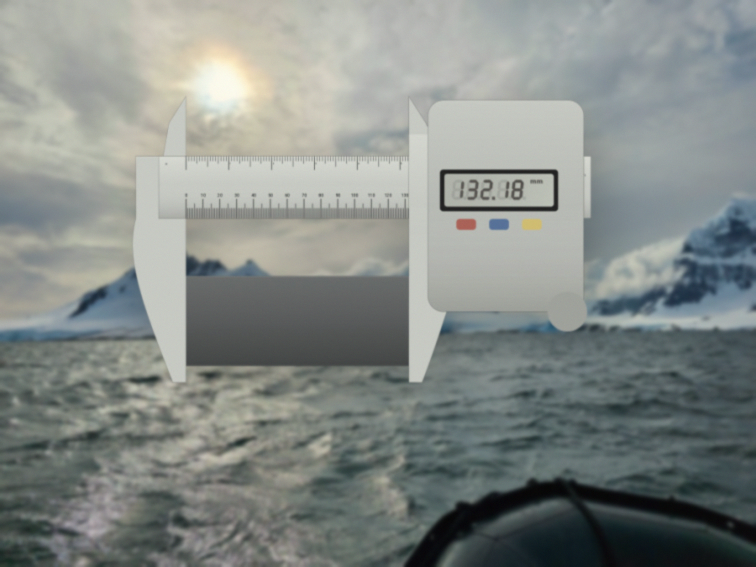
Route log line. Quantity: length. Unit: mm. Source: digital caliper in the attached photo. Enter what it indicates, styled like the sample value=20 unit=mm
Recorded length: value=132.18 unit=mm
